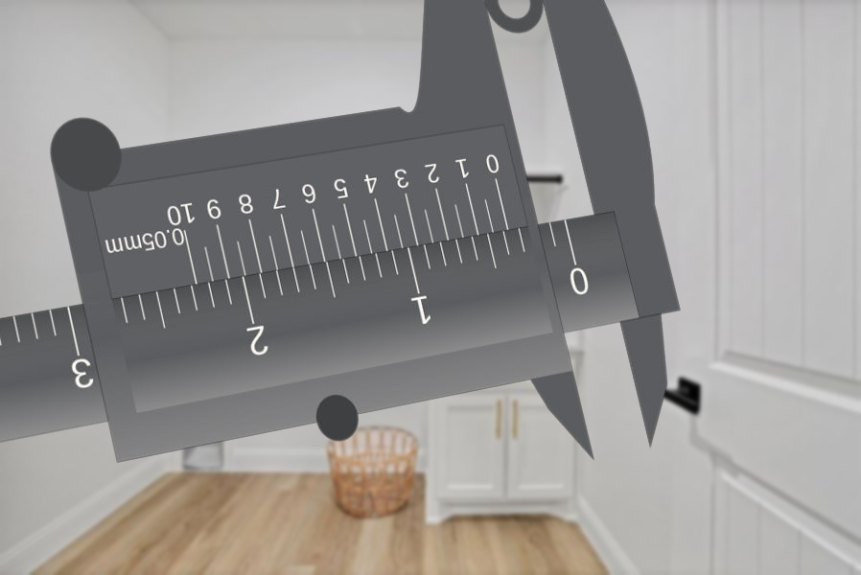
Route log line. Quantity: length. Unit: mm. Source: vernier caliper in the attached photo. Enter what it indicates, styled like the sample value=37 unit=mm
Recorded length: value=3.7 unit=mm
